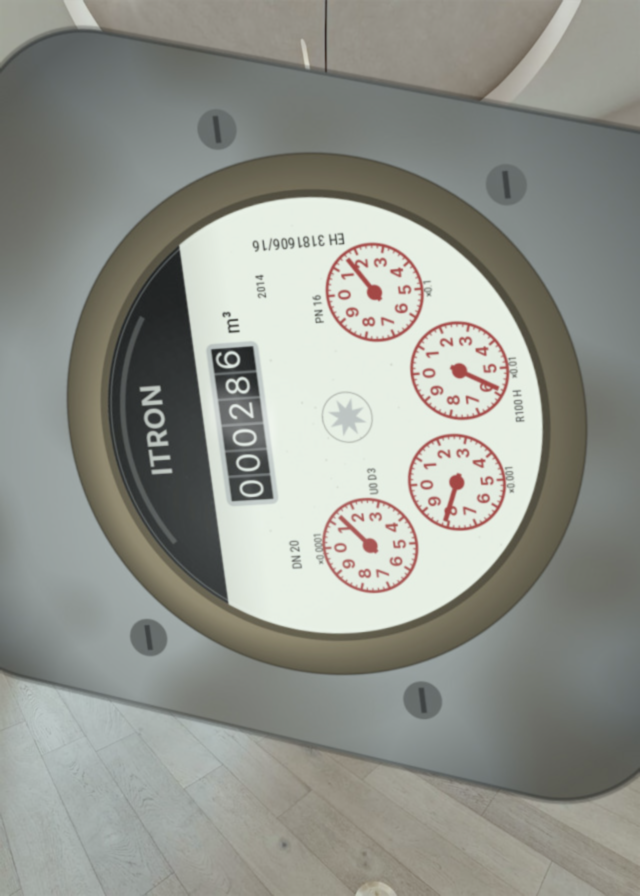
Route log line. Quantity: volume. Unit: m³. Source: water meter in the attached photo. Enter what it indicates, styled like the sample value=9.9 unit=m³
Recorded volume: value=286.1581 unit=m³
